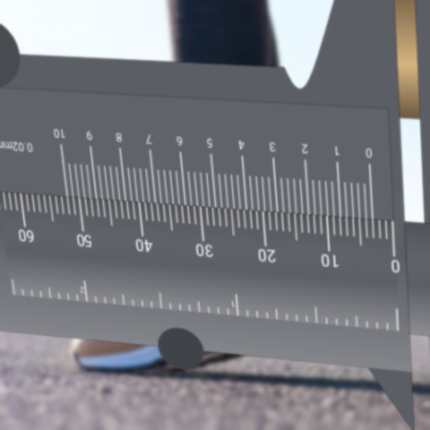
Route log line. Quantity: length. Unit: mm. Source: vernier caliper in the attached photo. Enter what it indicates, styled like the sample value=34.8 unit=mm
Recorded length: value=3.0 unit=mm
